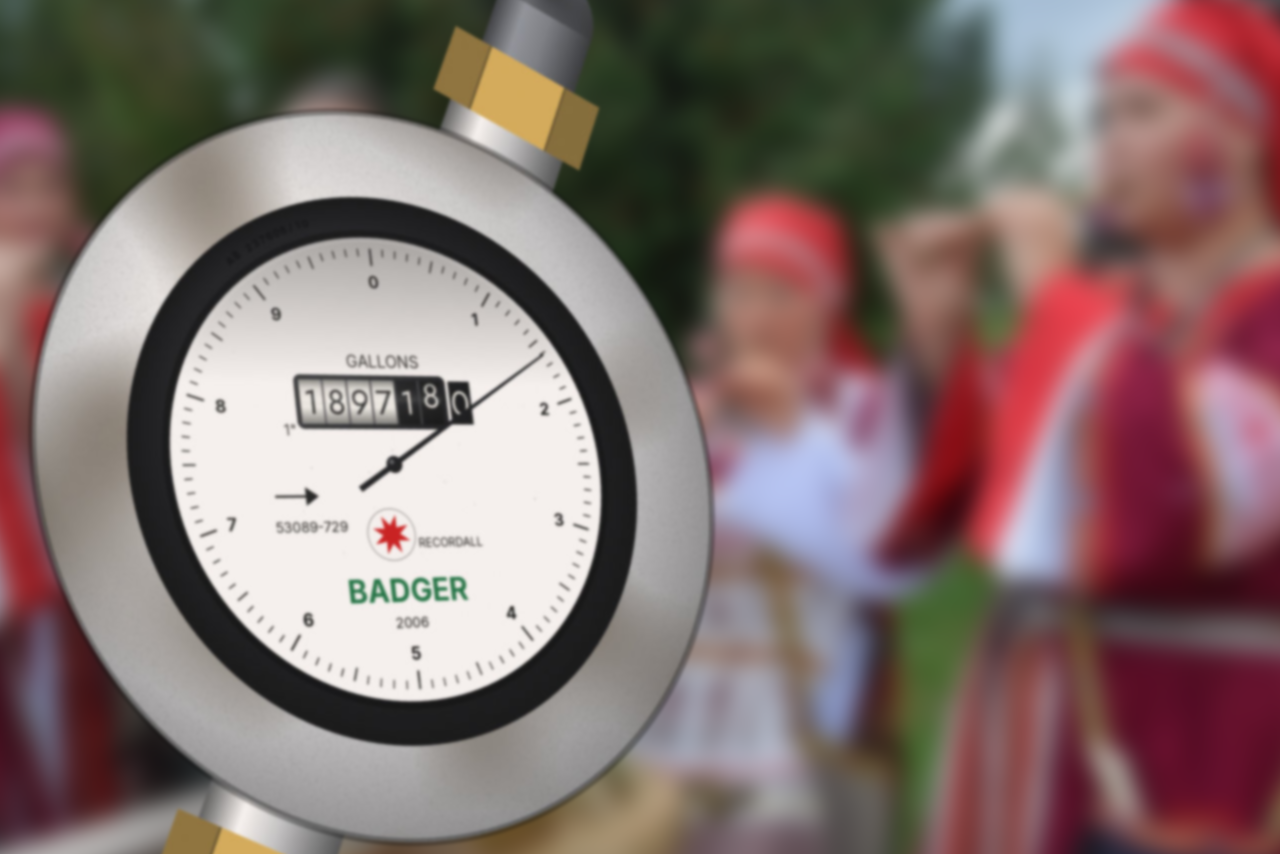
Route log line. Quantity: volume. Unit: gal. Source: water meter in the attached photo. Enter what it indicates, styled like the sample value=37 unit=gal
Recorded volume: value=1897181.6 unit=gal
